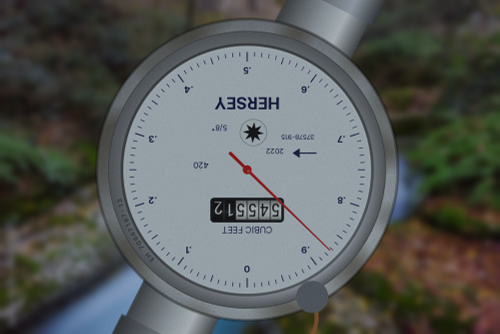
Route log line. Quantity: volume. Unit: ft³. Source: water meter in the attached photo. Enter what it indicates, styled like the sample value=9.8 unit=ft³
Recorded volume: value=545511.87 unit=ft³
